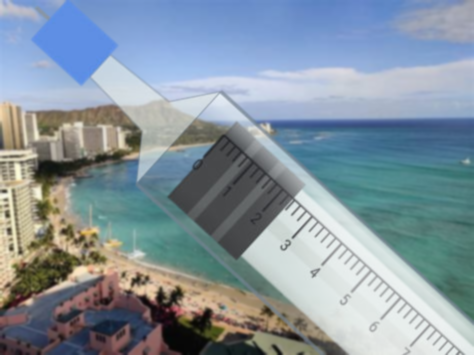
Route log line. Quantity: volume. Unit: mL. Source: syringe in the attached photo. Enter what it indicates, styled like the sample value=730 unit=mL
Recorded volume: value=0 unit=mL
